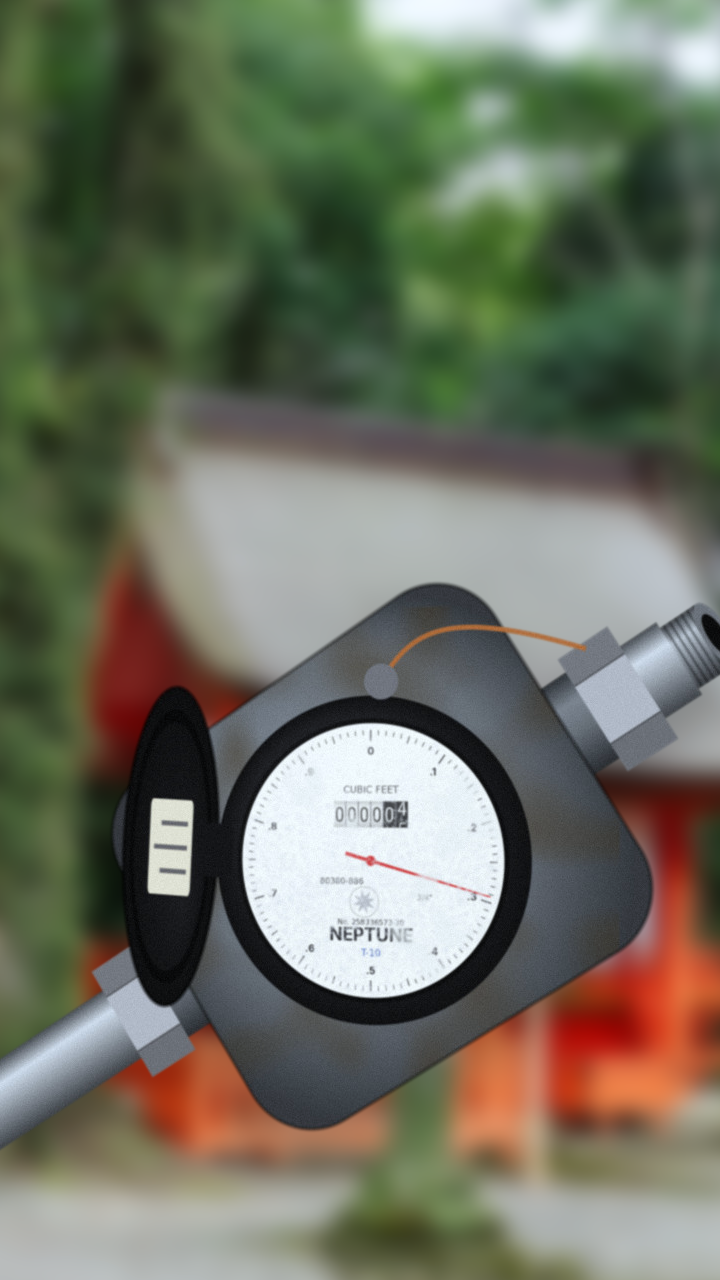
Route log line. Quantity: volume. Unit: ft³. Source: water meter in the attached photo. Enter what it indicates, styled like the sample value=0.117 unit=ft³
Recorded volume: value=4.29 unit=ft³
